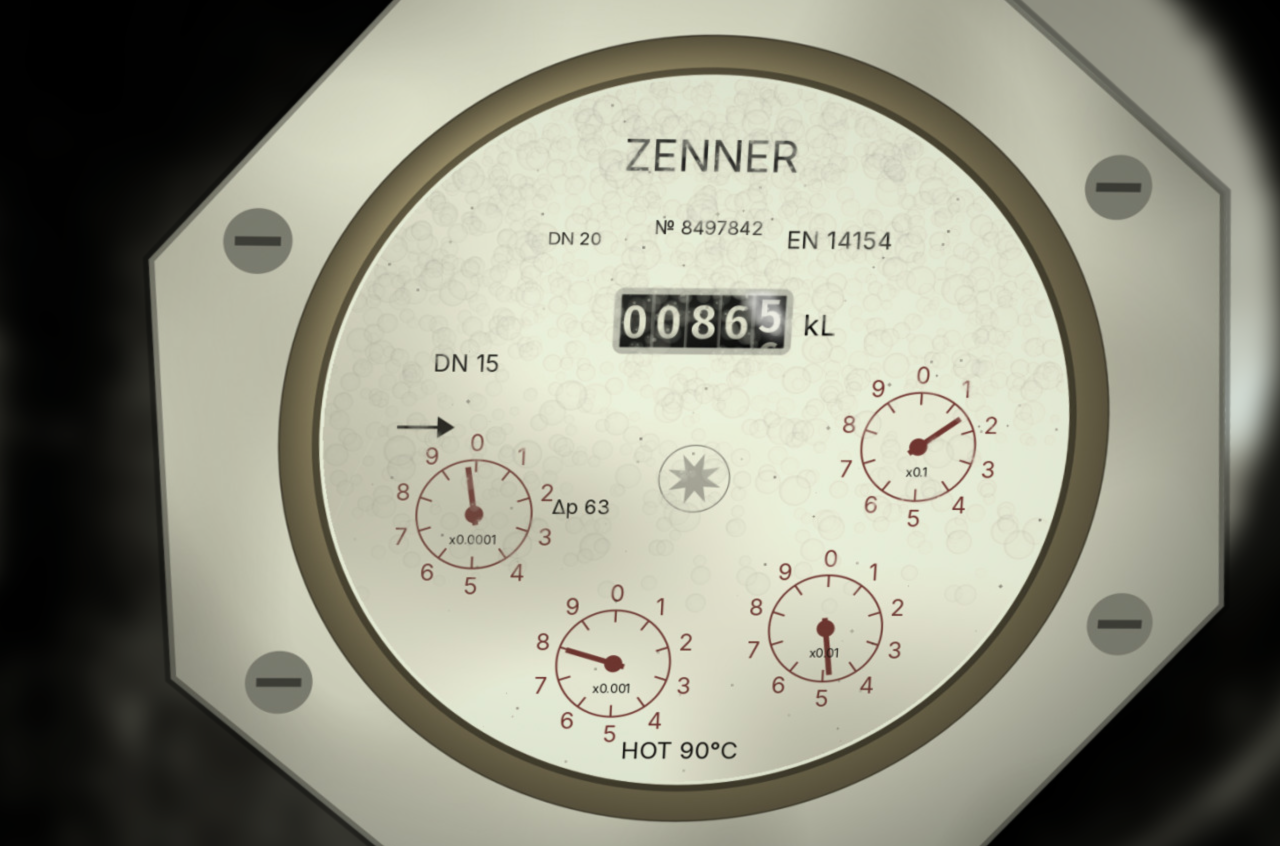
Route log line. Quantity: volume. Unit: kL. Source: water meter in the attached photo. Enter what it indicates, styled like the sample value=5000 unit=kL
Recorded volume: value=865.1479 unit=kL
